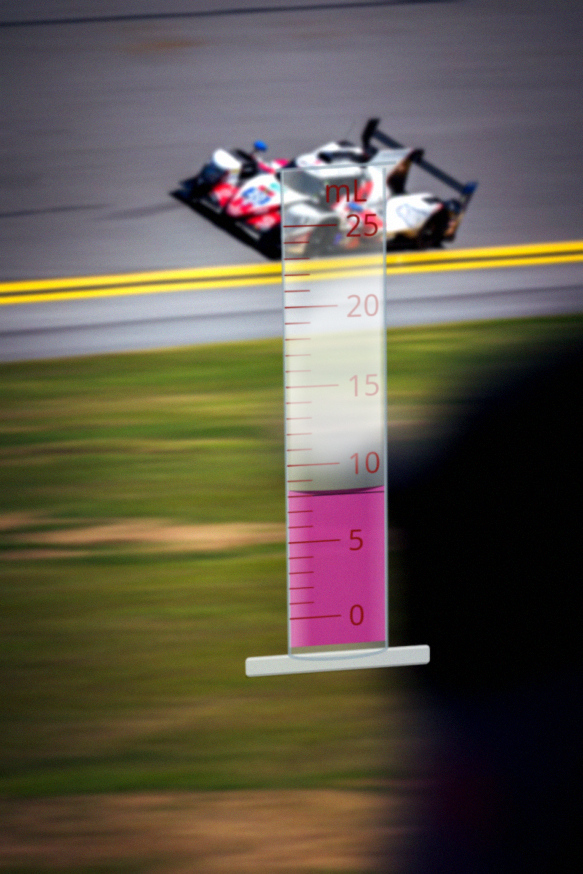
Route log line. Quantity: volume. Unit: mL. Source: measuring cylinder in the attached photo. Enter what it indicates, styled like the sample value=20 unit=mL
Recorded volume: value=8 unit=mL
